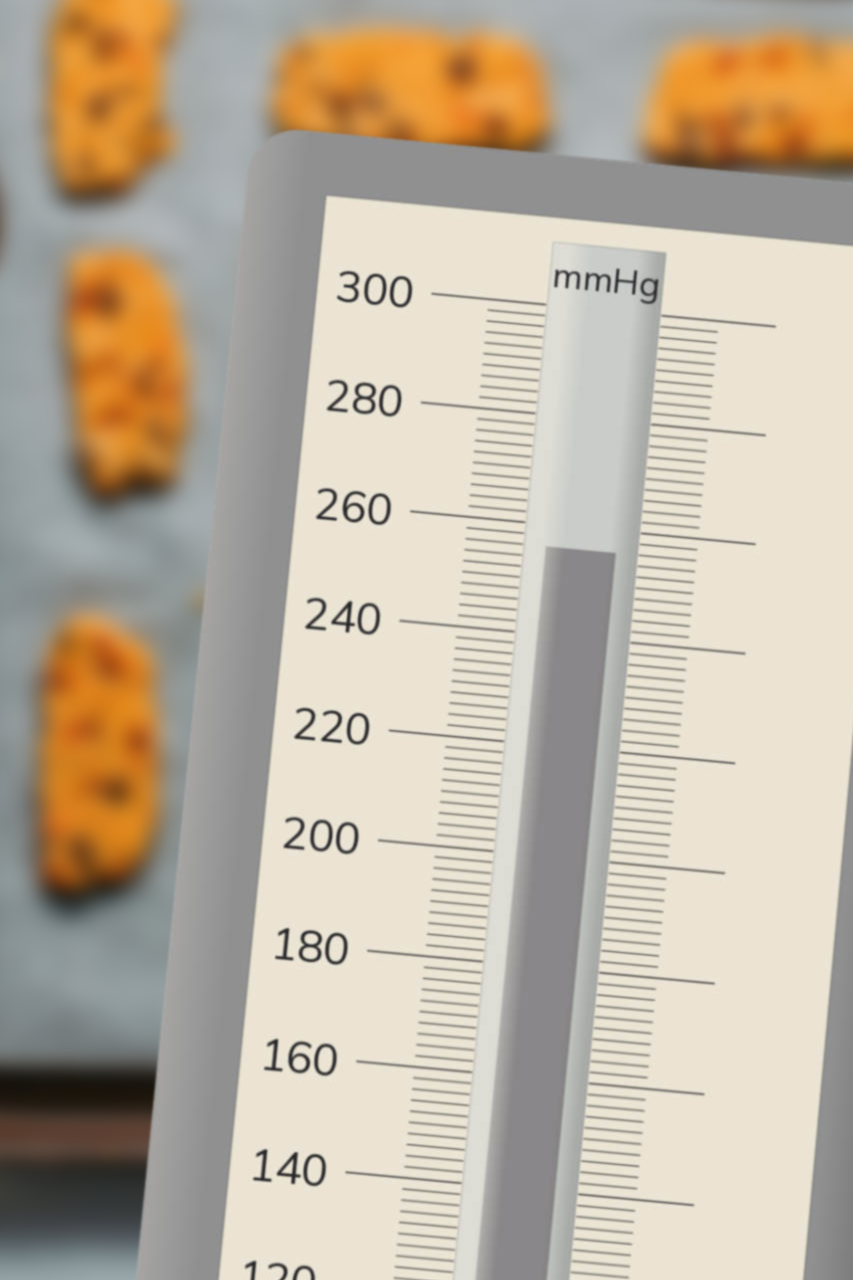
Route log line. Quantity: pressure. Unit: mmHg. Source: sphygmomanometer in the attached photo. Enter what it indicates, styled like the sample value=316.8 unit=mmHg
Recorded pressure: value=256 unit=mmHg
